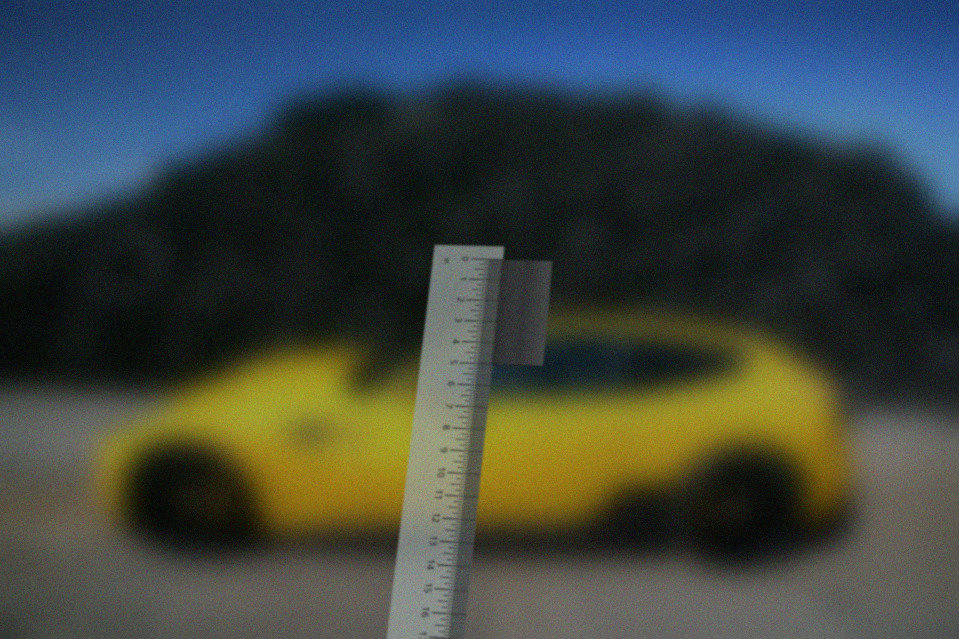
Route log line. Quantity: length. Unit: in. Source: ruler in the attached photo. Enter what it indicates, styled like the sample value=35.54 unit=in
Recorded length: value=5 unit=in
